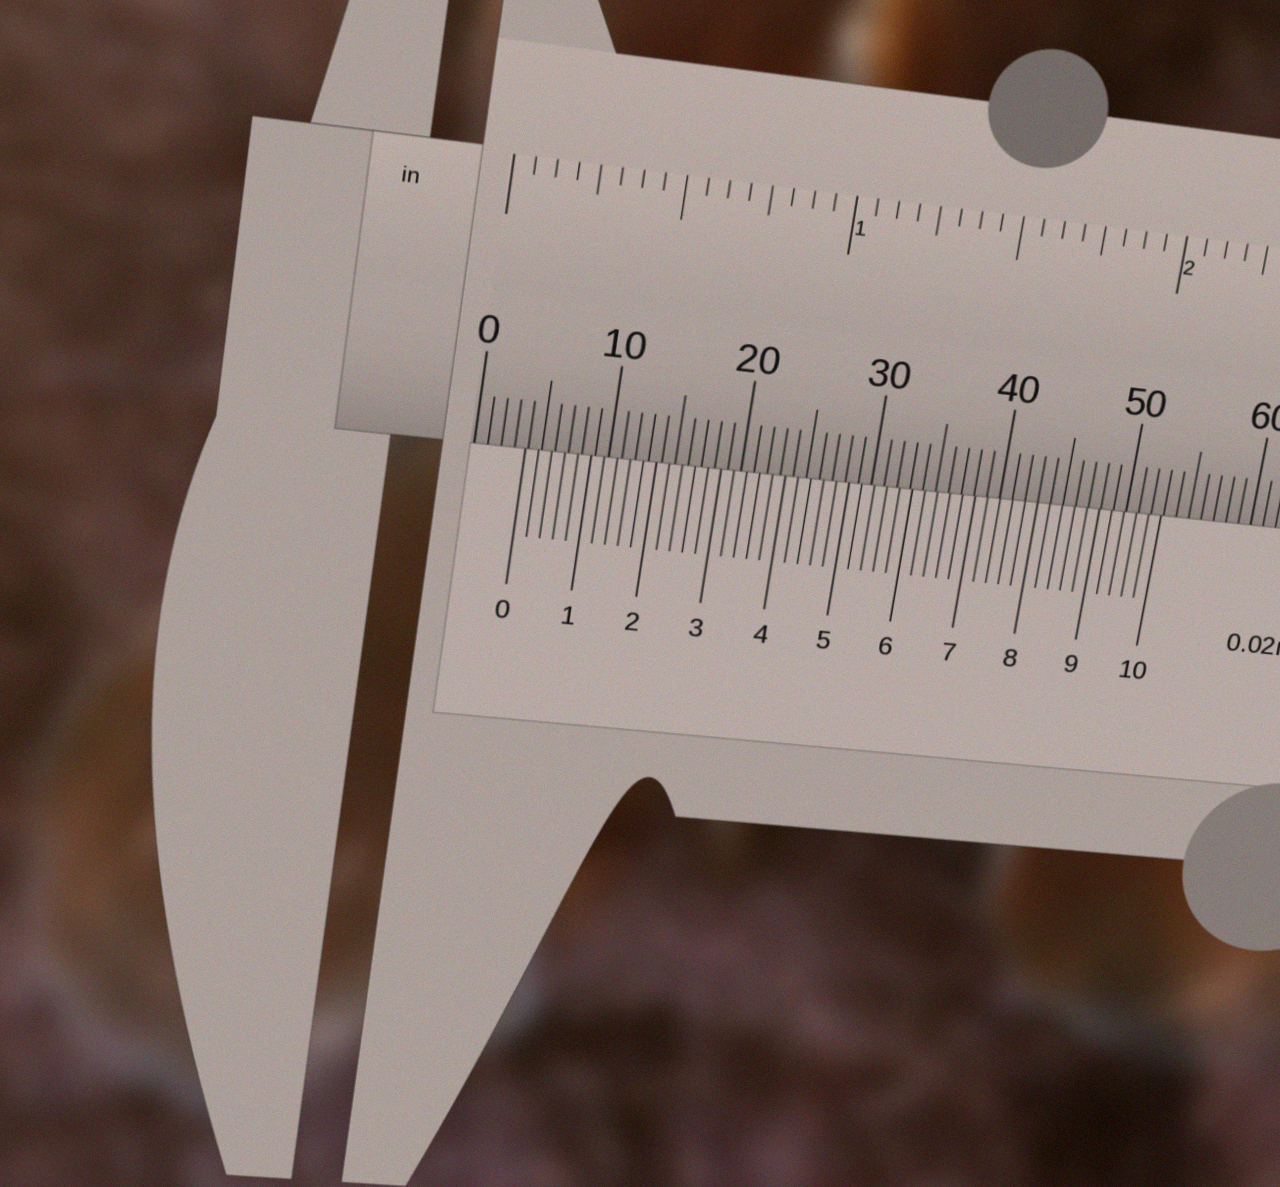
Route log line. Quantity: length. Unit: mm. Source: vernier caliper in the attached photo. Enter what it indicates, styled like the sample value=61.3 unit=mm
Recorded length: value=3.8 unit=mm
